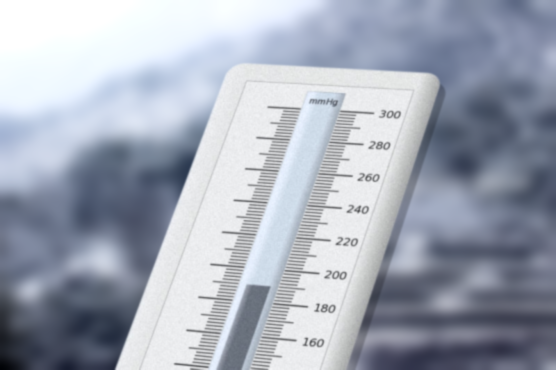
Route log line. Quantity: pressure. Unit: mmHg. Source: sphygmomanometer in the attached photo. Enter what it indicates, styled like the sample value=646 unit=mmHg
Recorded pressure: value=190 unit=mmHg
